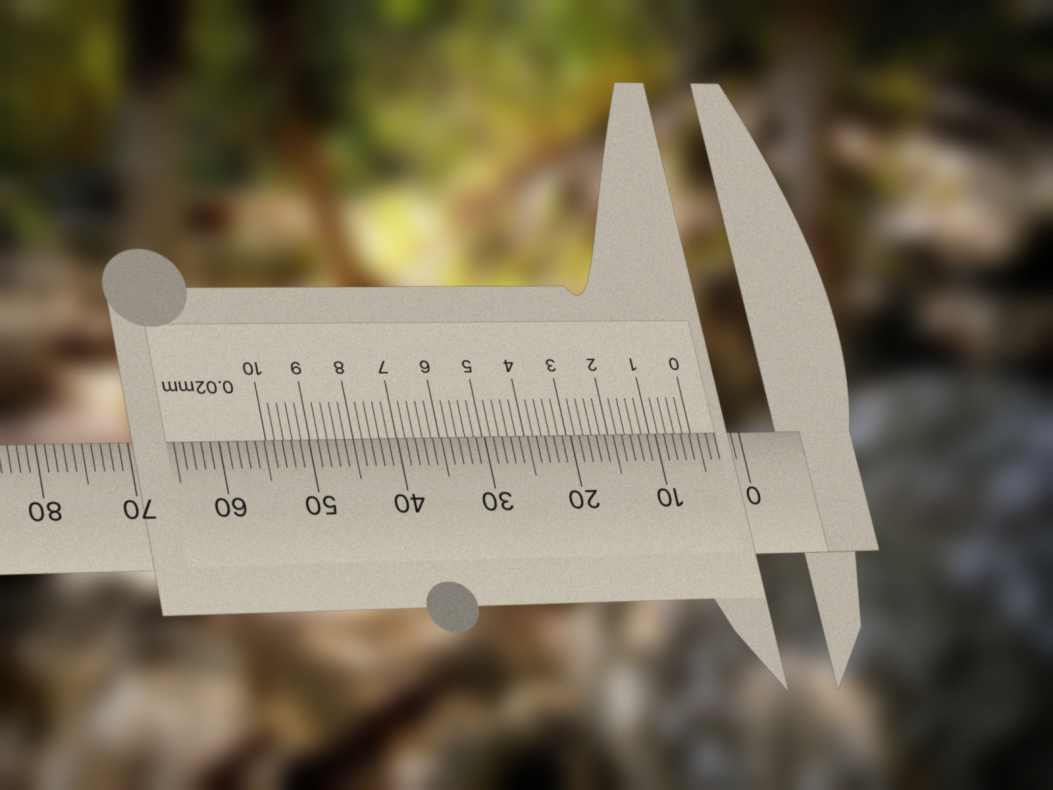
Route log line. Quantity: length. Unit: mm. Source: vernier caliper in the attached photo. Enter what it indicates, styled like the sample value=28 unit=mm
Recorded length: value=5.8 unit=mm
